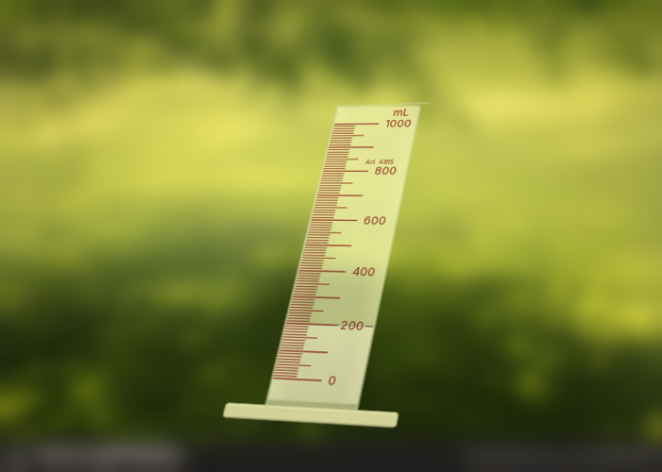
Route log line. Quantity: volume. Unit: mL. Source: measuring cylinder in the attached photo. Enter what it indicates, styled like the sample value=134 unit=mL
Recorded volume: value=200 unit=mL
